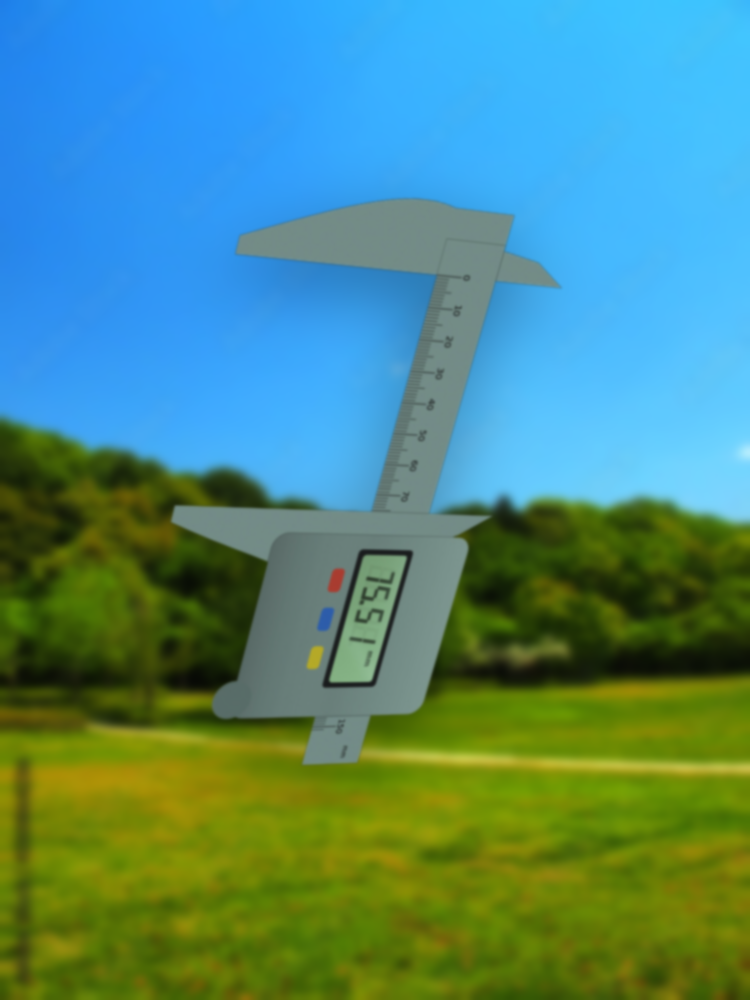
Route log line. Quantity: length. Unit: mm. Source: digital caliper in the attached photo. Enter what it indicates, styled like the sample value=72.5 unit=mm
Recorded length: value=75.51 unit=mm
